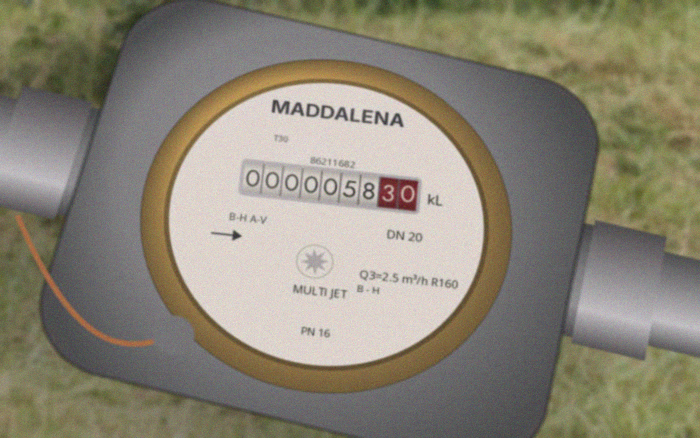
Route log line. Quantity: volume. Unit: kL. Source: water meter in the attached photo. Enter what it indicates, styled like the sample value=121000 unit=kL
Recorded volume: value=58.30 unit=kL
